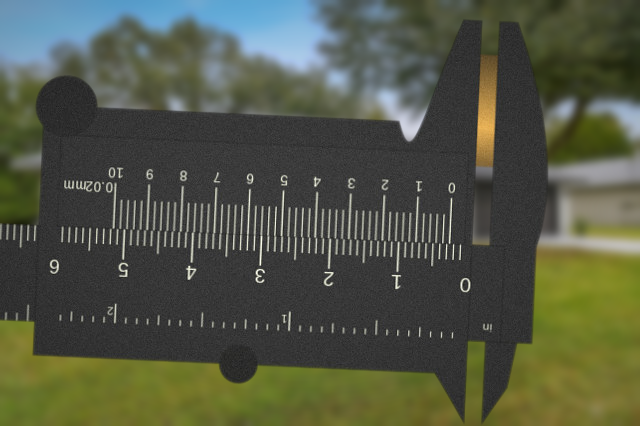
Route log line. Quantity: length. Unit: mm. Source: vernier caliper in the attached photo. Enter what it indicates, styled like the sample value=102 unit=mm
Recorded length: value=2.6 unit=mm
